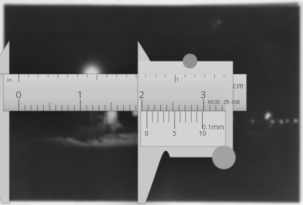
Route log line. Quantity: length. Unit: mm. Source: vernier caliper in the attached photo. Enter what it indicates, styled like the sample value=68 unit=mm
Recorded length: value=20.8 unit=mm
